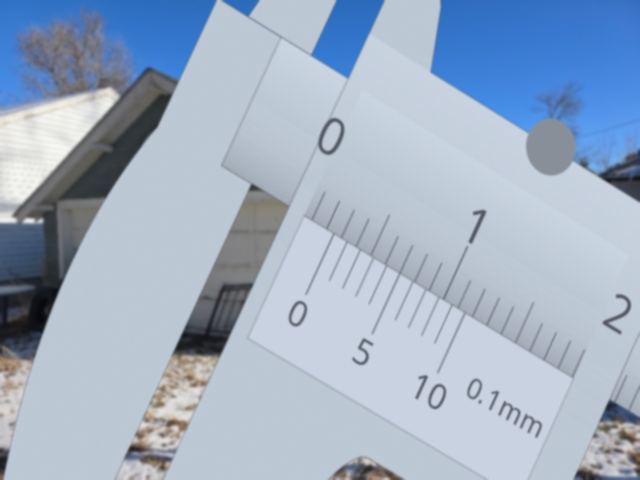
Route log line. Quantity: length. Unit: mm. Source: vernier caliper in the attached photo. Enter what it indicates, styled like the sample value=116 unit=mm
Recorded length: value=2.5 unit=mm
